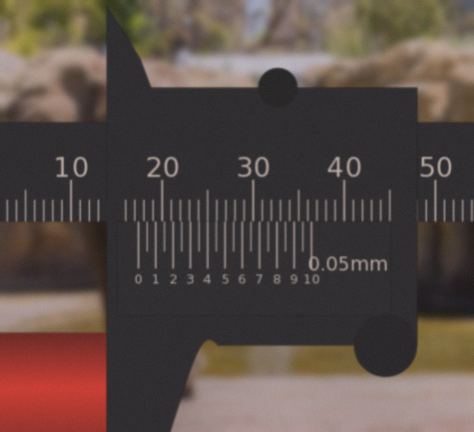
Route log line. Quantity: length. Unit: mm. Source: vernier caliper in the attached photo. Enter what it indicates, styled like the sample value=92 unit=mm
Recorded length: value=17.4 unit=mm
